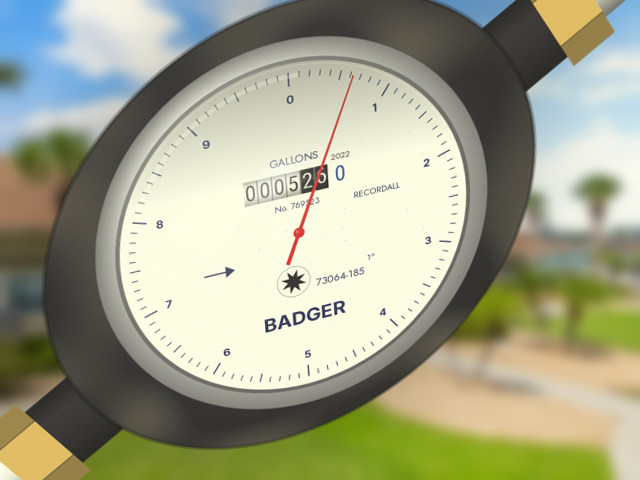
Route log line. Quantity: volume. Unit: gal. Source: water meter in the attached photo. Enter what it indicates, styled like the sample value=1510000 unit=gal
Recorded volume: value=5260.6 unit=gal
